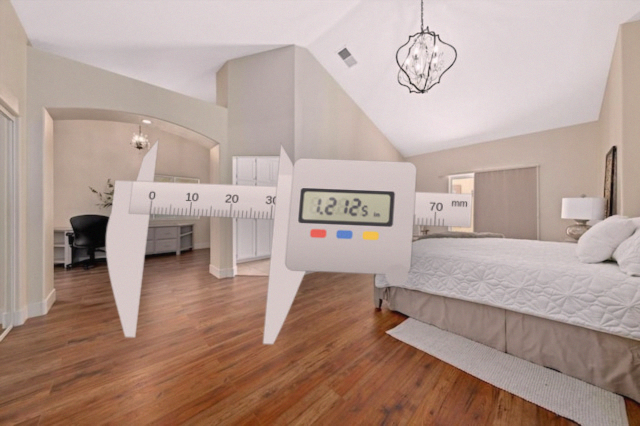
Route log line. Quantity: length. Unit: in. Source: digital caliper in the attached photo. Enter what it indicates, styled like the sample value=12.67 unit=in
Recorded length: value=1.2125 unit=in
